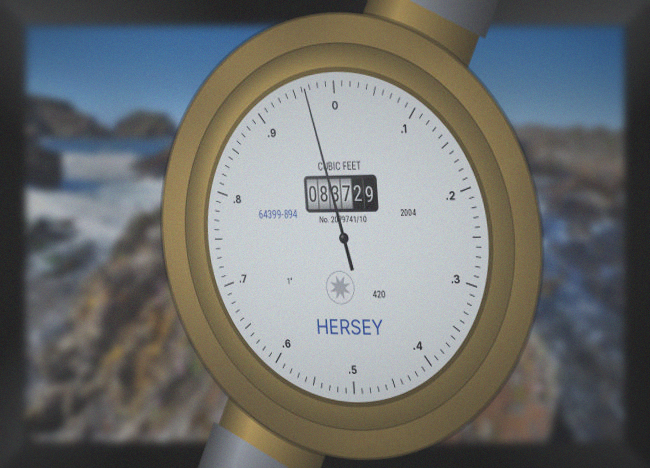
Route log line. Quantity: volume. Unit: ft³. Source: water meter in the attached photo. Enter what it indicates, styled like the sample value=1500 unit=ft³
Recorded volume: value=83728.96 unit=ft³
